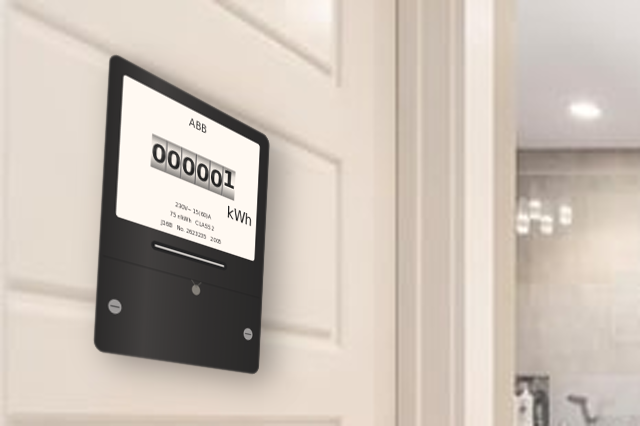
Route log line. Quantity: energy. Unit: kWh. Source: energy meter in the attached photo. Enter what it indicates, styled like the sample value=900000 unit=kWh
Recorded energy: value=1 unit=kWh
